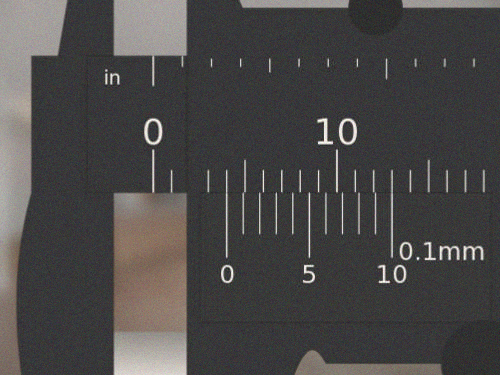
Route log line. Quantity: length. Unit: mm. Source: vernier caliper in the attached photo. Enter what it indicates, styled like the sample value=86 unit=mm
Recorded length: value=4.0 unit=mm
